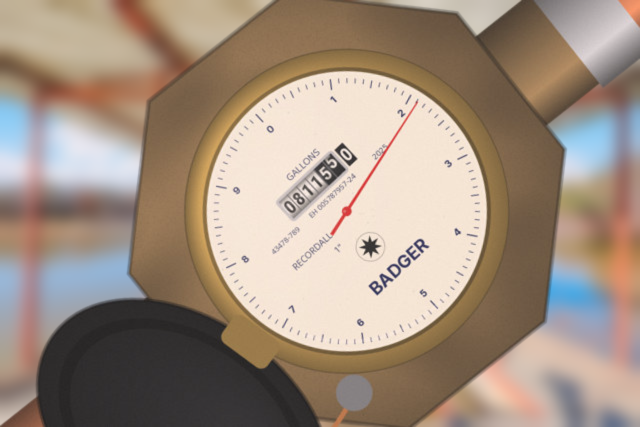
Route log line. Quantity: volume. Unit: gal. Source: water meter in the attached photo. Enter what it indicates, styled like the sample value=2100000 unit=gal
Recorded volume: value=811552.1 unit=gal
